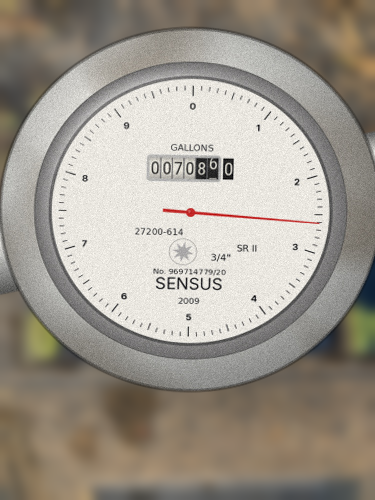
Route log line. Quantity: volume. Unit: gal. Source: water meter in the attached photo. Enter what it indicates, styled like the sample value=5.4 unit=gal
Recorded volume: value=70862.6 unit=gal
